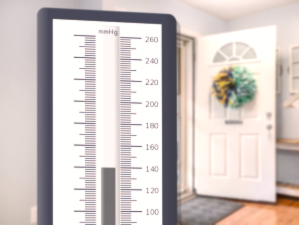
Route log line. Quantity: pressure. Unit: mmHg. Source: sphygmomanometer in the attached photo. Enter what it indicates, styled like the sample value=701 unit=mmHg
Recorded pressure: value=140 unit=mmHg
